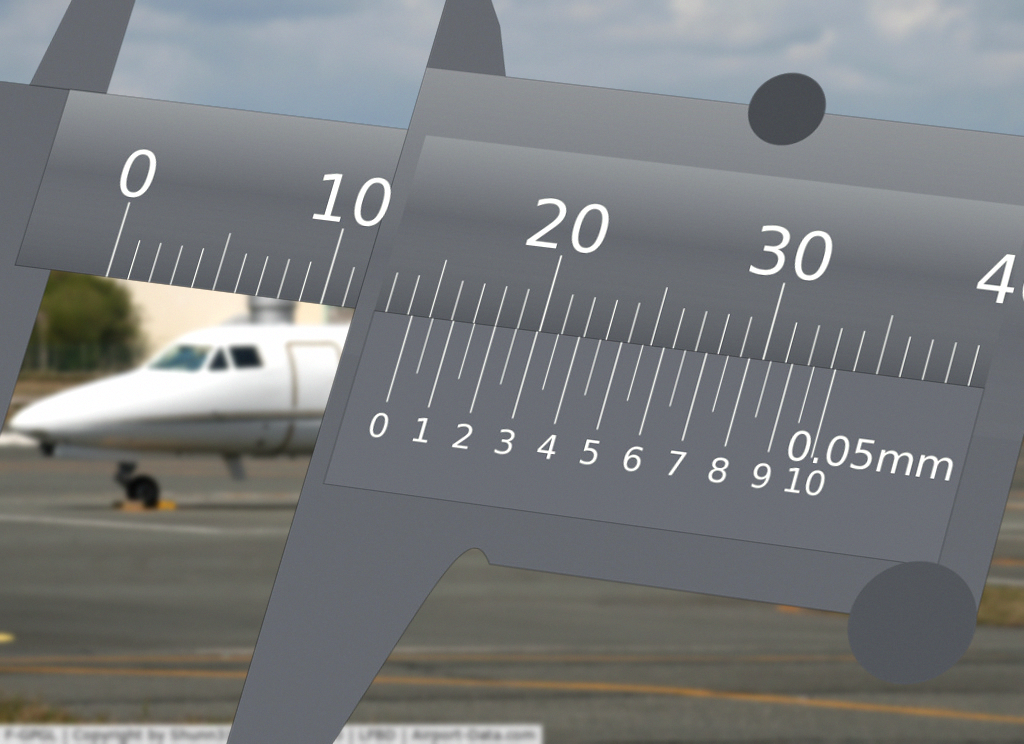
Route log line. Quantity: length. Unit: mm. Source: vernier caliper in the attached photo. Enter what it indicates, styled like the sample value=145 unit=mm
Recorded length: value=14.2 unit=mm
